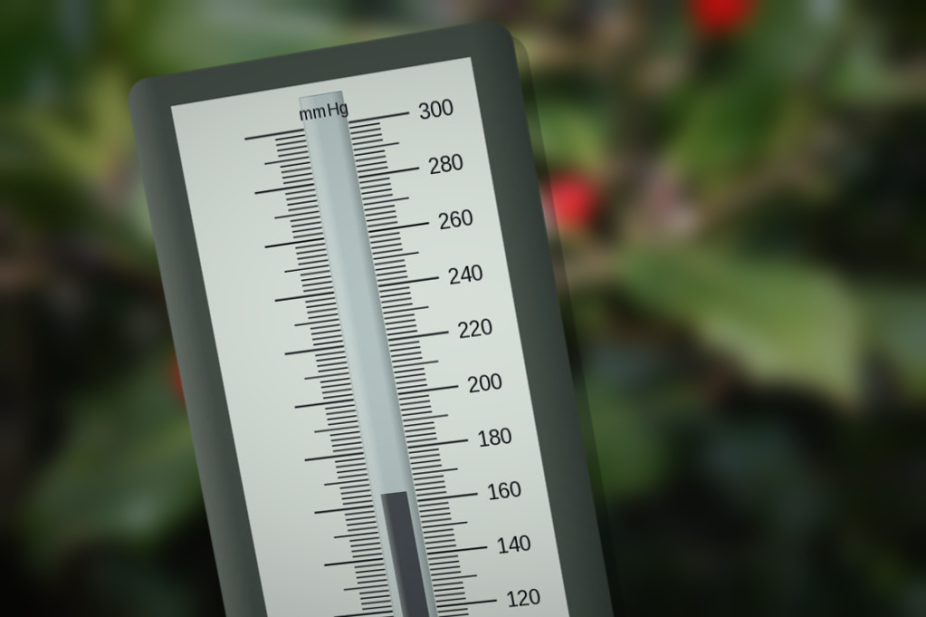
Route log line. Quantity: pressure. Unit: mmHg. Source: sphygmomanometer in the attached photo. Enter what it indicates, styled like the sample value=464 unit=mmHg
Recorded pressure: value=164 unit=mmHg
